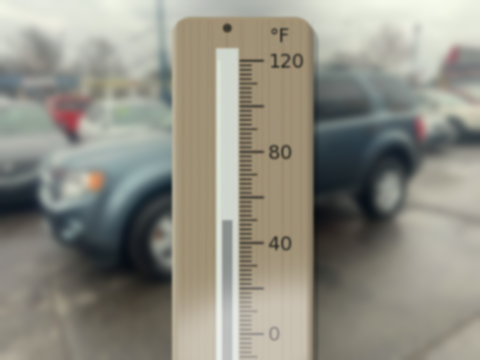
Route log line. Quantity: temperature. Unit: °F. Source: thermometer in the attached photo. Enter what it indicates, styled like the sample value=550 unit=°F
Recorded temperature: value=50 unit=°F
